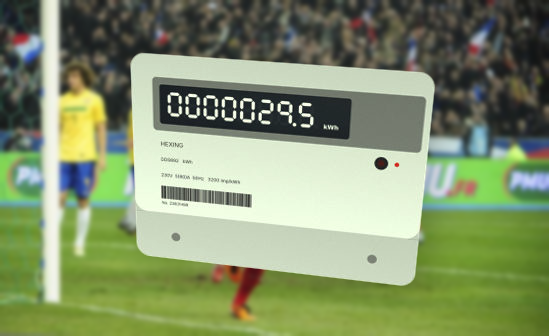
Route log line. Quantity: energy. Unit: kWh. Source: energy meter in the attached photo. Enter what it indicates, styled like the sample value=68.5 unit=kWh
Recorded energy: value=29.5 unit=kWh
